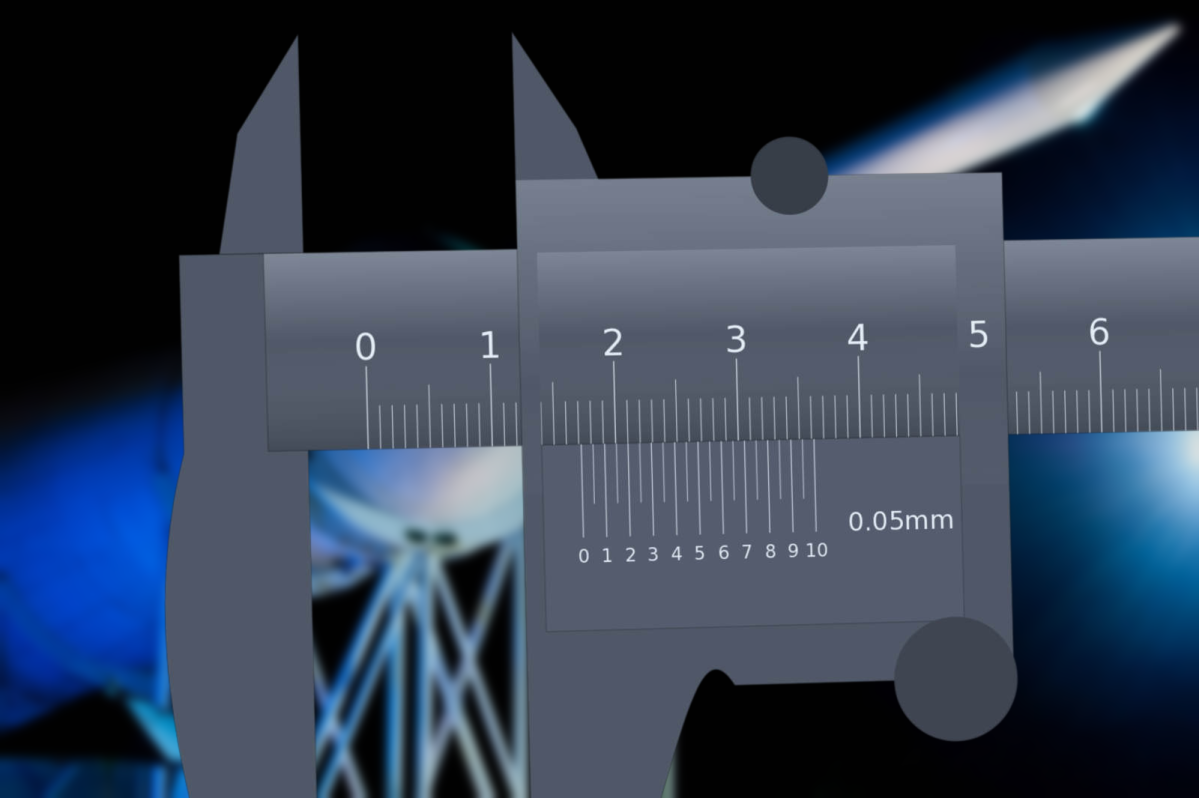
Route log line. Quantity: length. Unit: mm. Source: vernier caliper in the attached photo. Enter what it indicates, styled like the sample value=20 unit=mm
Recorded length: value=17.2 unit=mm
